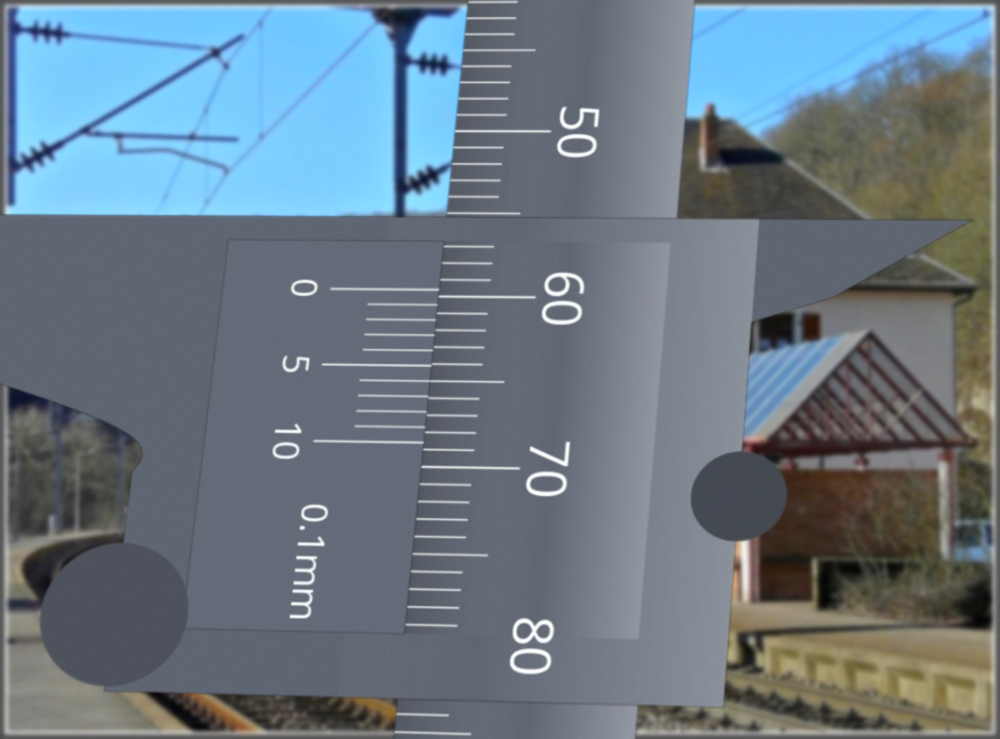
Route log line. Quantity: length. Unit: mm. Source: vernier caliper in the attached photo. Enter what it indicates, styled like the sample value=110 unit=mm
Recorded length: value=59.6 unit=mm
